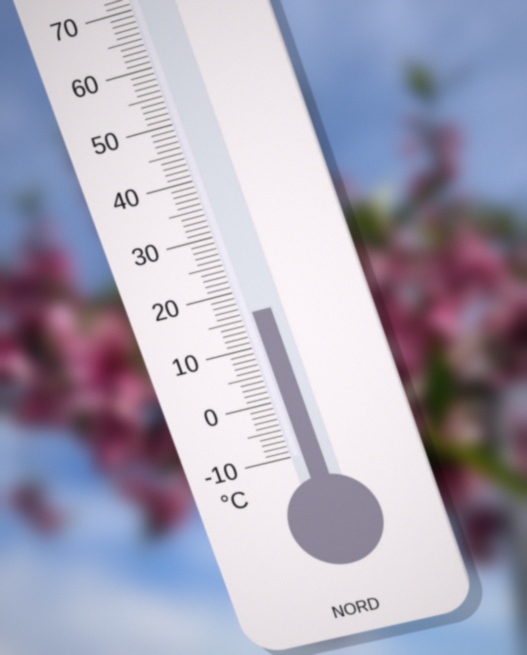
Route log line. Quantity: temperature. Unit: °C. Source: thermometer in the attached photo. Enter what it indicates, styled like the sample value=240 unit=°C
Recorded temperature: value=16 unit=°C
